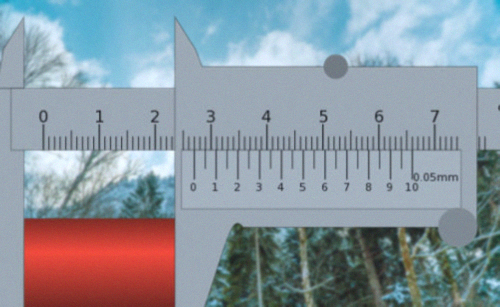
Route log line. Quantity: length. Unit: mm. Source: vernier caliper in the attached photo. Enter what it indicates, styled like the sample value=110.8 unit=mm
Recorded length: value=27.0 unit=mm
